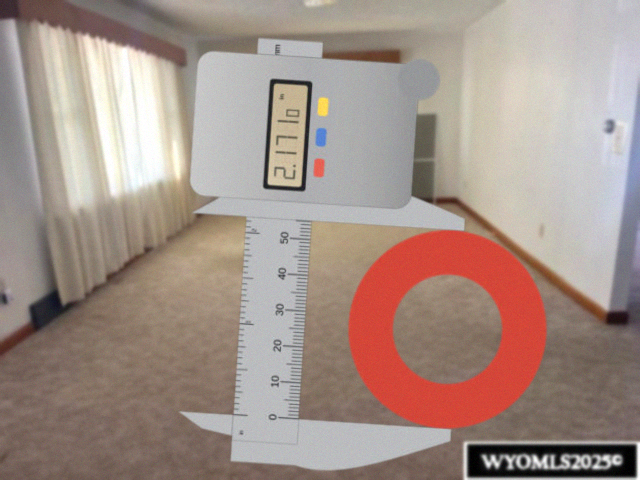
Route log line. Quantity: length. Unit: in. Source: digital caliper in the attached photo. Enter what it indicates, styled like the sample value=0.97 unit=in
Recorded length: value=2.1710 unit=in
